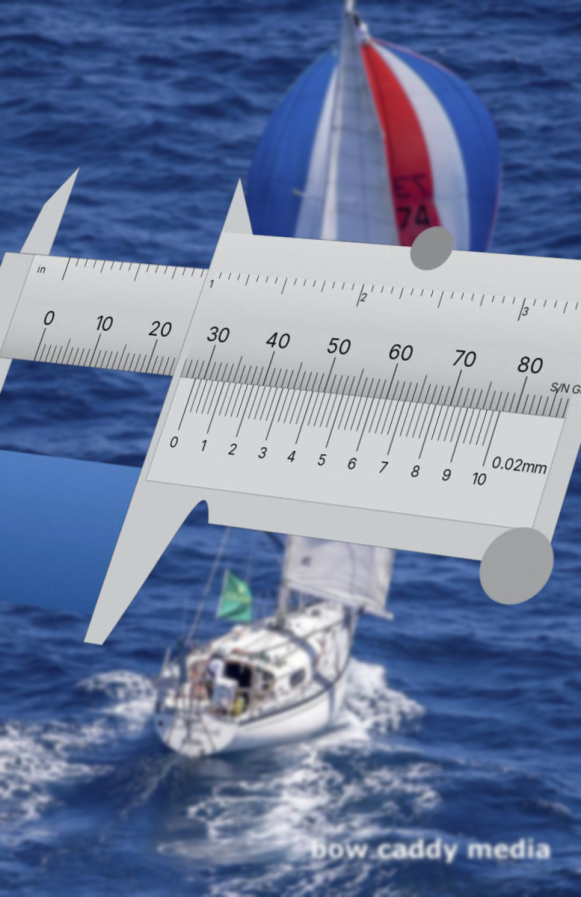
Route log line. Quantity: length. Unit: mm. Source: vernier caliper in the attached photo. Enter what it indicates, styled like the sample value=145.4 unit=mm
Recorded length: value=28.6 unit=mm
